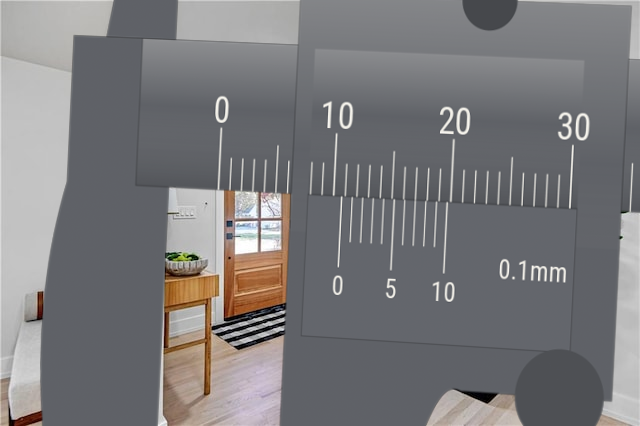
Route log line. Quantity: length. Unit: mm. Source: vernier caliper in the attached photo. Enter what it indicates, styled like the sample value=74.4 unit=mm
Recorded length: value=10.7 unit=mm
